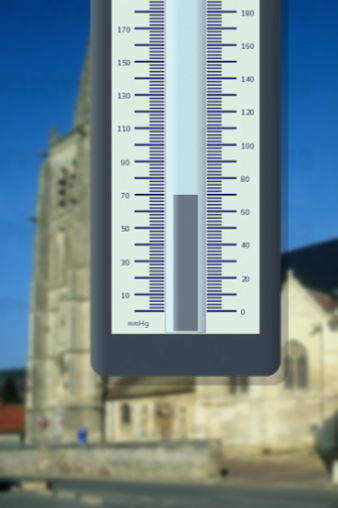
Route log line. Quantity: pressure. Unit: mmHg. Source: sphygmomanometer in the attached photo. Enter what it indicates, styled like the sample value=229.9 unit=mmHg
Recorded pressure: value=70 unit=mmHg
